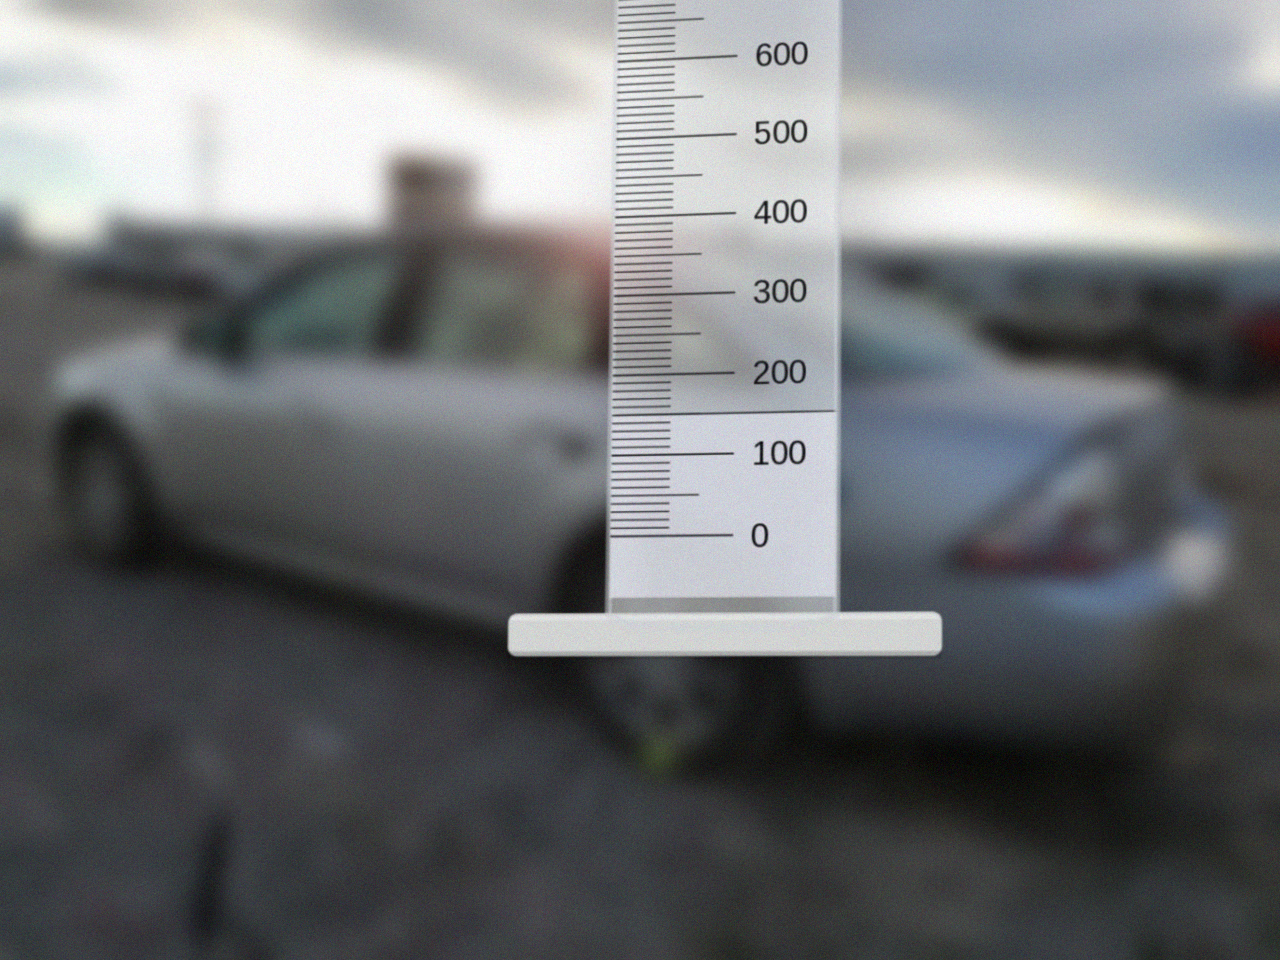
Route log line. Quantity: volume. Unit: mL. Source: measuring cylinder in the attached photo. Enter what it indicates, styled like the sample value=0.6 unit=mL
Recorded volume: value=150 unit=mL
